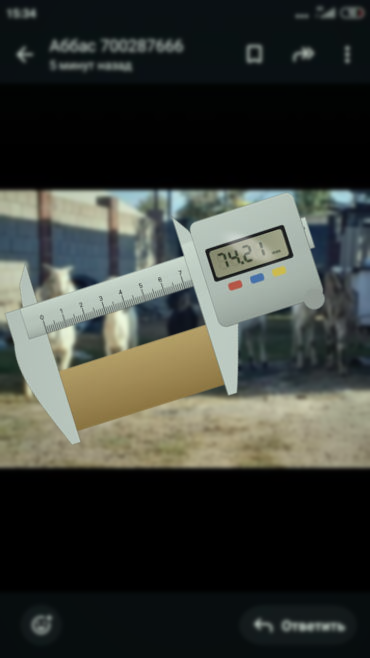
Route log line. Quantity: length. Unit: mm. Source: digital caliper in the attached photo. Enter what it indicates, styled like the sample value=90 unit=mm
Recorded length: value=74.21 unit=mm
